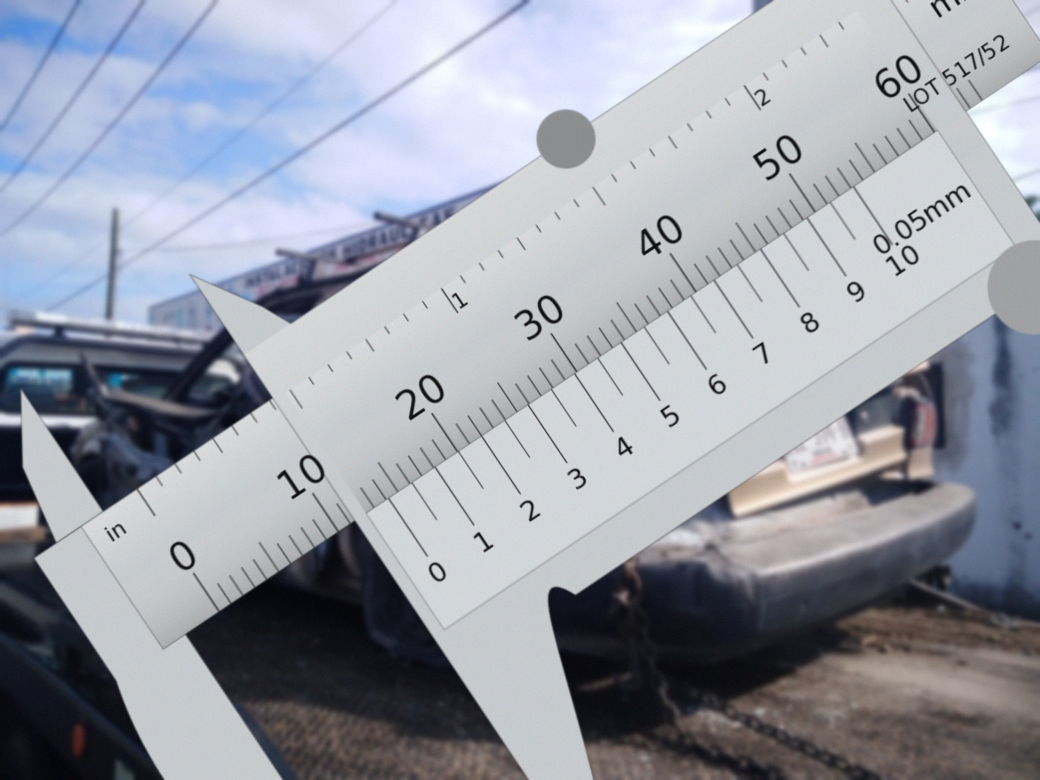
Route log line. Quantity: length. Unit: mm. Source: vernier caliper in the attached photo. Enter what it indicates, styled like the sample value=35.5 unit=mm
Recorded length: value=14.2 unit=mm
